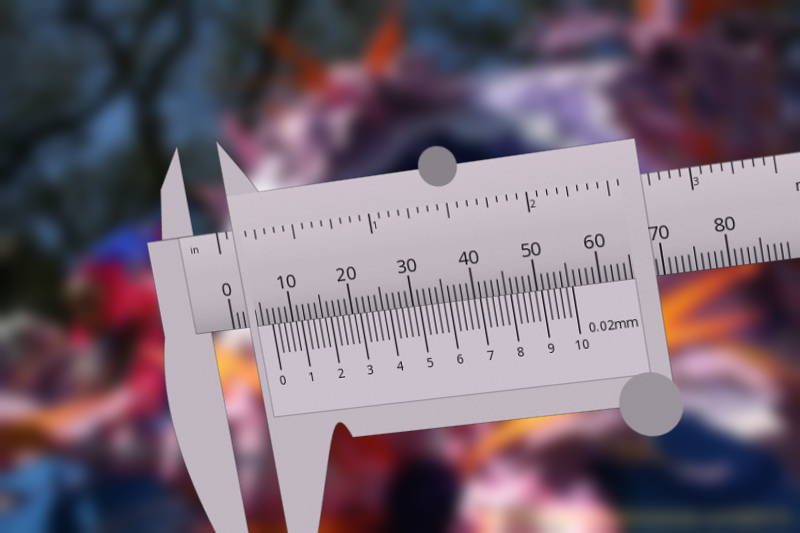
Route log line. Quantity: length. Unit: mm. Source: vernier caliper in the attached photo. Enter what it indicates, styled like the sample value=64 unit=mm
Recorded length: value=6.6 unit=mm
